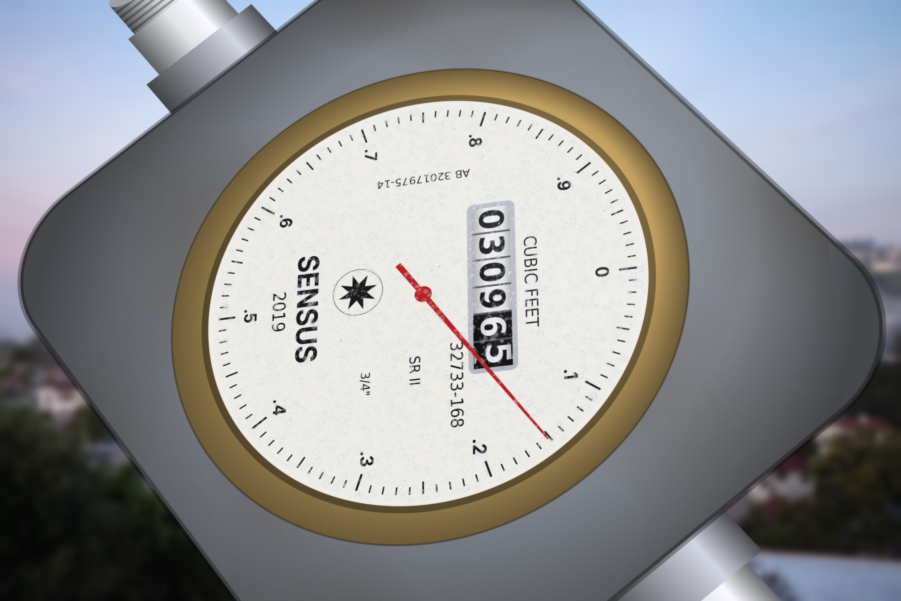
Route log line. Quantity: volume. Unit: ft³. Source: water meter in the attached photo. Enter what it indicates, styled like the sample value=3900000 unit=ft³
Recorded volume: value=30965.15 unit=ft³
